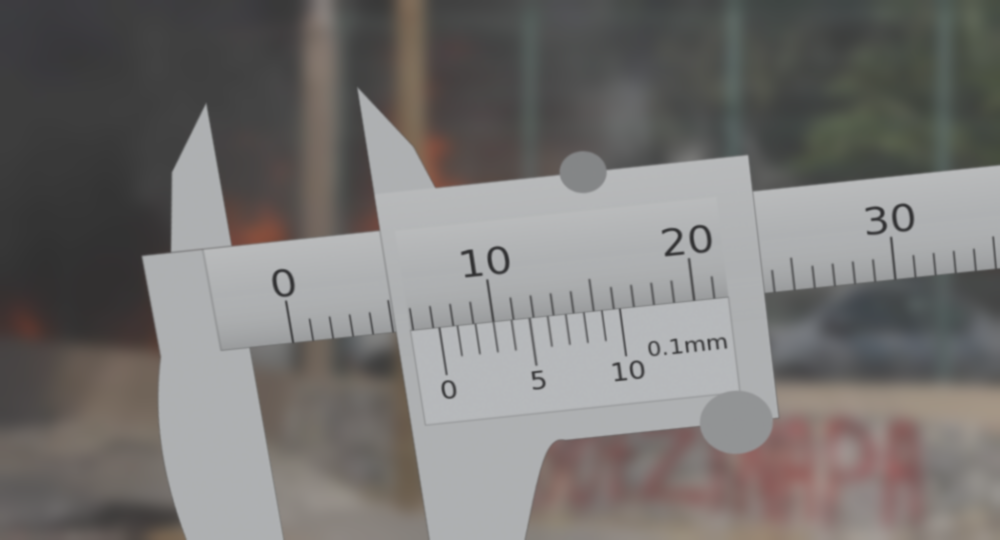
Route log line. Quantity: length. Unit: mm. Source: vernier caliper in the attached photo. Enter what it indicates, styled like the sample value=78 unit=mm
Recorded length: value=7.3 unit=mm
